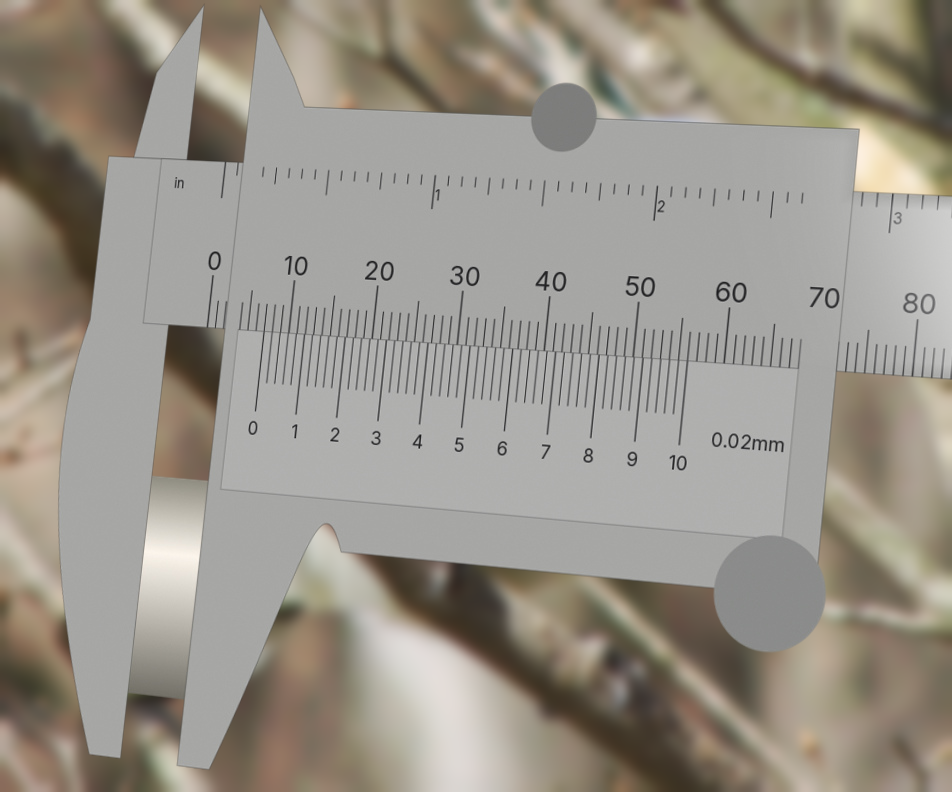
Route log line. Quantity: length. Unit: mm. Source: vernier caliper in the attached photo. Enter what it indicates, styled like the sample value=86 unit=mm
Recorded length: value=7.0 unit=mm
